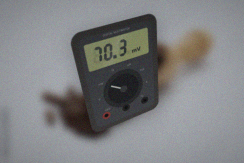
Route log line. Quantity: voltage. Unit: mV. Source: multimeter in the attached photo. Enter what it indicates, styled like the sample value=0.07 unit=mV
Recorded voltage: value=70.3 unit=mV
